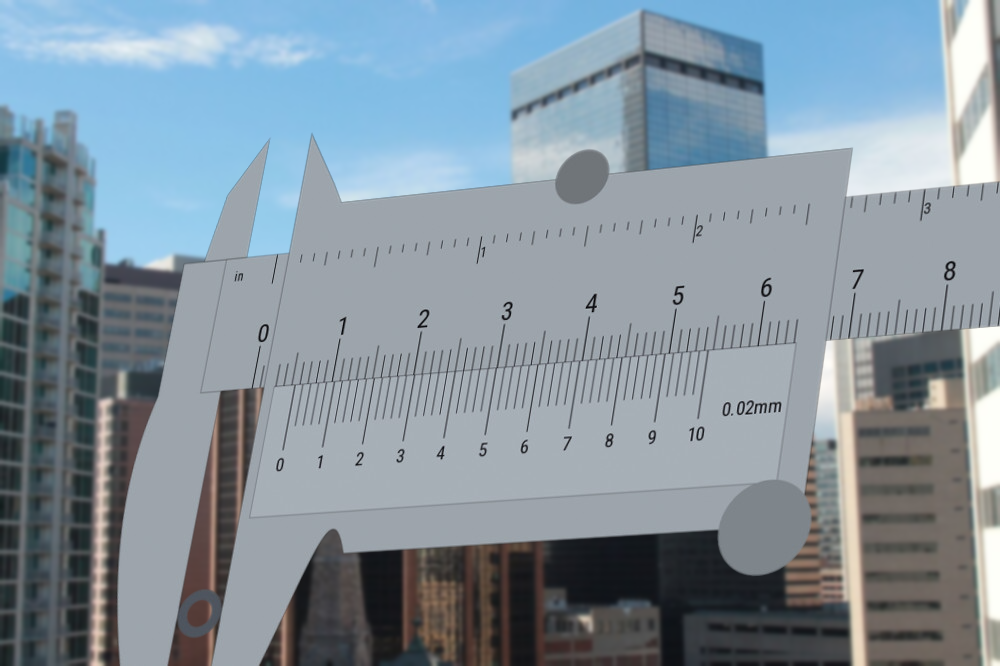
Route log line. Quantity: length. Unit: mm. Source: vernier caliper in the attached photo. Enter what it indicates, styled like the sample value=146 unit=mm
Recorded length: value=5.4 unit=mm
